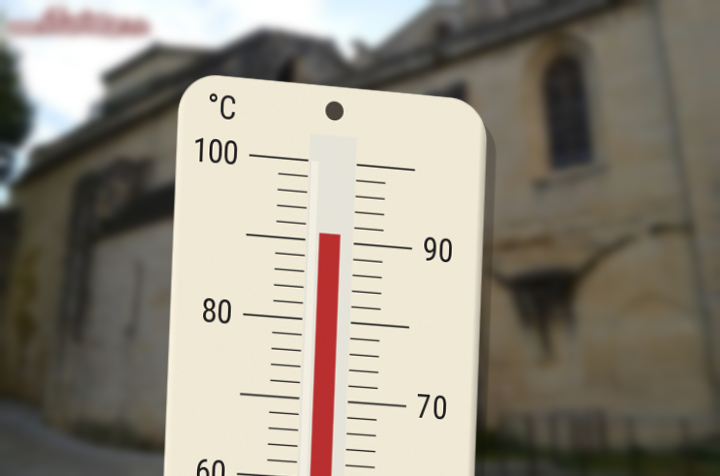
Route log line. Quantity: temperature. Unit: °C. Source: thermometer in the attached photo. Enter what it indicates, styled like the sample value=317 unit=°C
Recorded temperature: value=91 unit=°C
